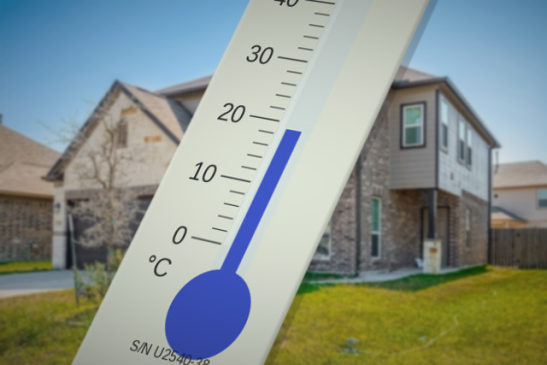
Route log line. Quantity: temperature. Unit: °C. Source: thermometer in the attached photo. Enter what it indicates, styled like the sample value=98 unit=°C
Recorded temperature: value=19 unit=°C
